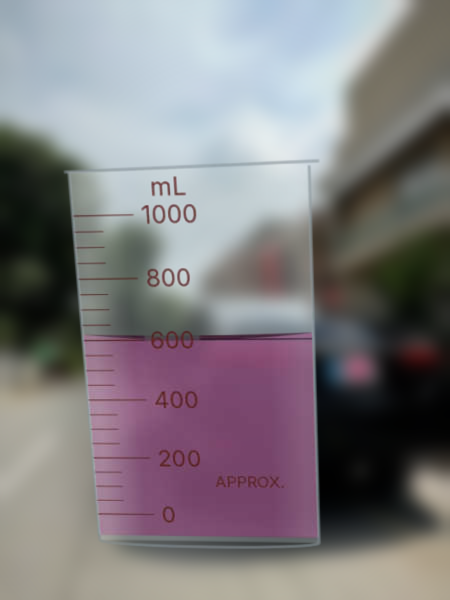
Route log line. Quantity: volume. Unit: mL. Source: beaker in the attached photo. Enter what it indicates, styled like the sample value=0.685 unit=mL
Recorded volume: value=600 unit=mL
